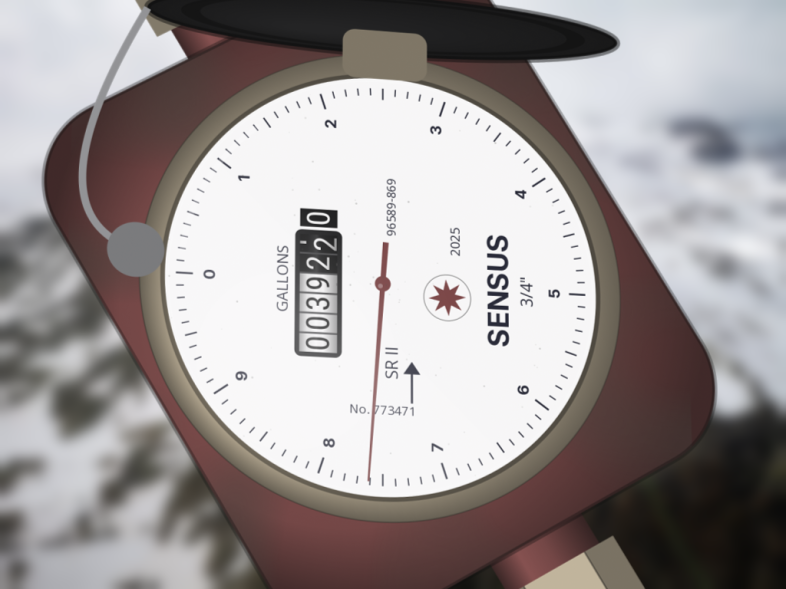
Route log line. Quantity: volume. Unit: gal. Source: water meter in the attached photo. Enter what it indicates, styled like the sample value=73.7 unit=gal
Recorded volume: value=39217.6 unit=gal
